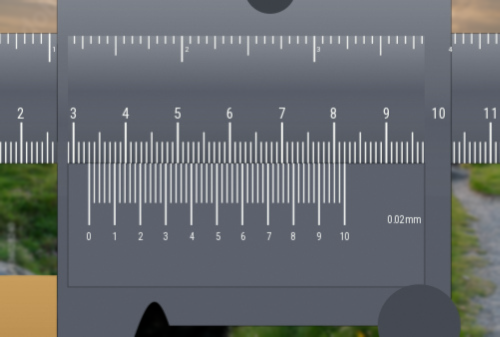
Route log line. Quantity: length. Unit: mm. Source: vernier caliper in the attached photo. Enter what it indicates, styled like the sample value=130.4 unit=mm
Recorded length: value=33.0 unit=mm
